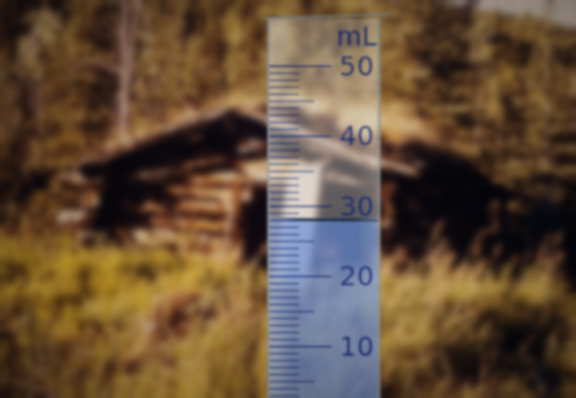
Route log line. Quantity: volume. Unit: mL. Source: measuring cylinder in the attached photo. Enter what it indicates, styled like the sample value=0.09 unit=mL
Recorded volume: value=28 unit=mL
